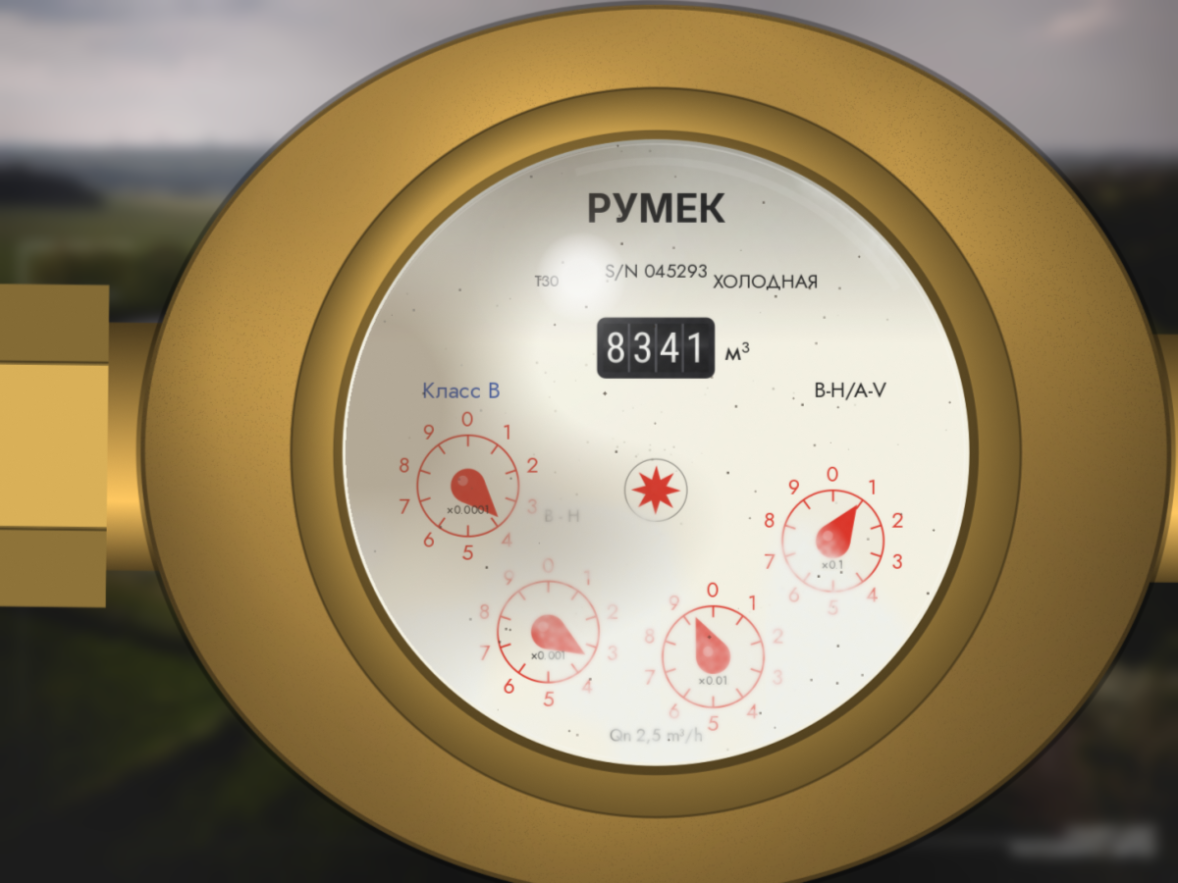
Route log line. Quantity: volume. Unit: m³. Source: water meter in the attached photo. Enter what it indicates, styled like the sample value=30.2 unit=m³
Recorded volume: value=8341.0933 unit=m³
